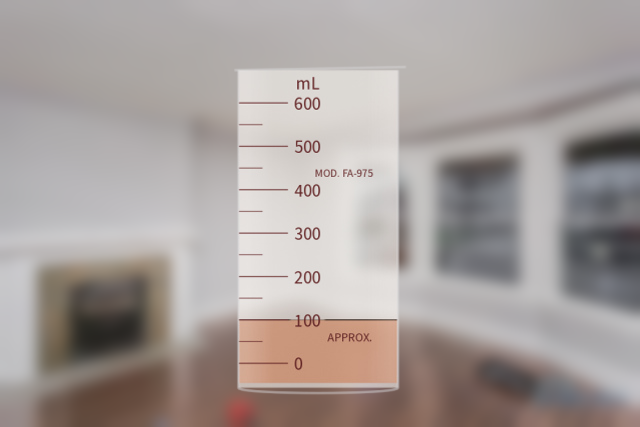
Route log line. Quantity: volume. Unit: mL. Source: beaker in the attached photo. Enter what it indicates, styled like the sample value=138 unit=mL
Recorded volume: value=100 unit=mL
